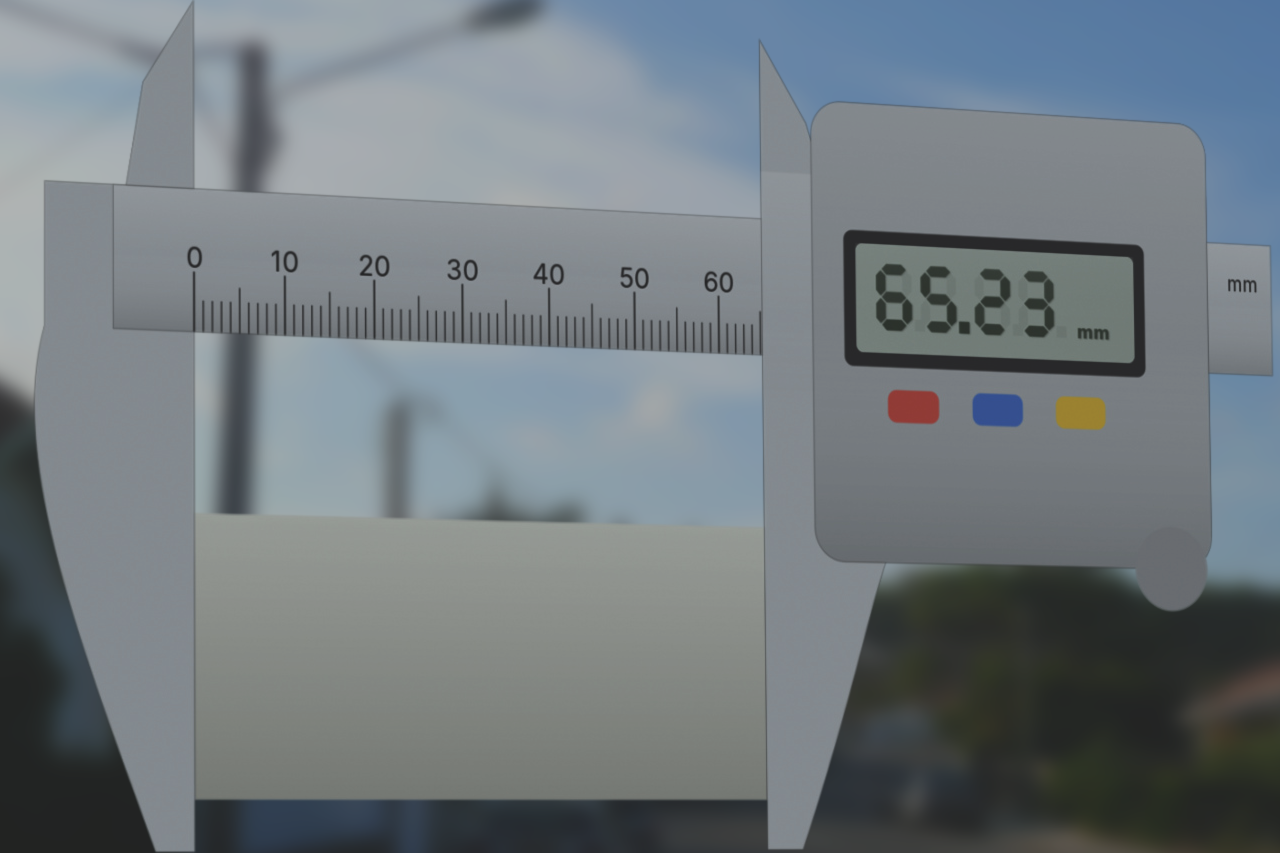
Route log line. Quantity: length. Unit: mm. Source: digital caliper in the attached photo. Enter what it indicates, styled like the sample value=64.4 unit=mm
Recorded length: value=65.23 unit=mm
